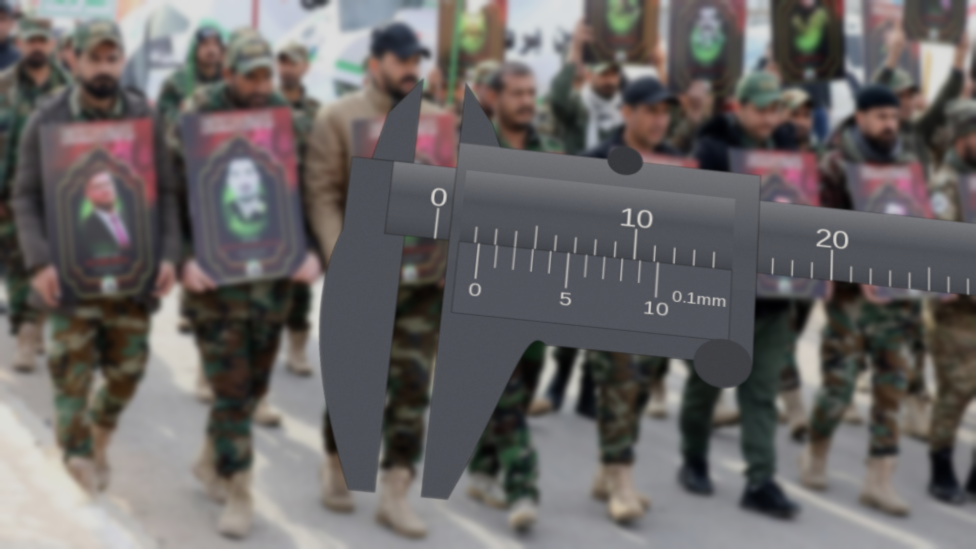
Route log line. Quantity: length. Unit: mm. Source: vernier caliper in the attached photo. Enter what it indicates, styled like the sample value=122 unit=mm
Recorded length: value=2.2 unit=mm
